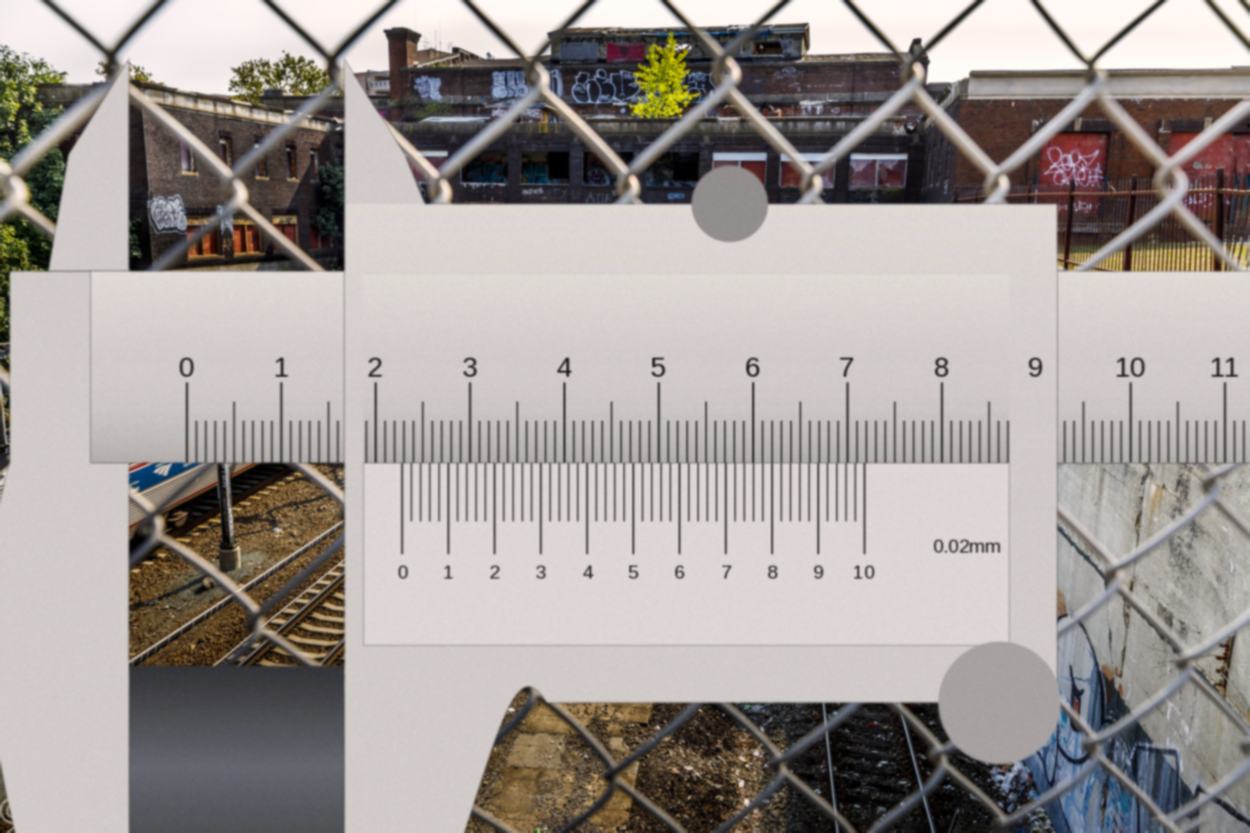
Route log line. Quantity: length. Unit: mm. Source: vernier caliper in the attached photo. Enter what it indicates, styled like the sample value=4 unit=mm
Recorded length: value=22.8 unit=mm
